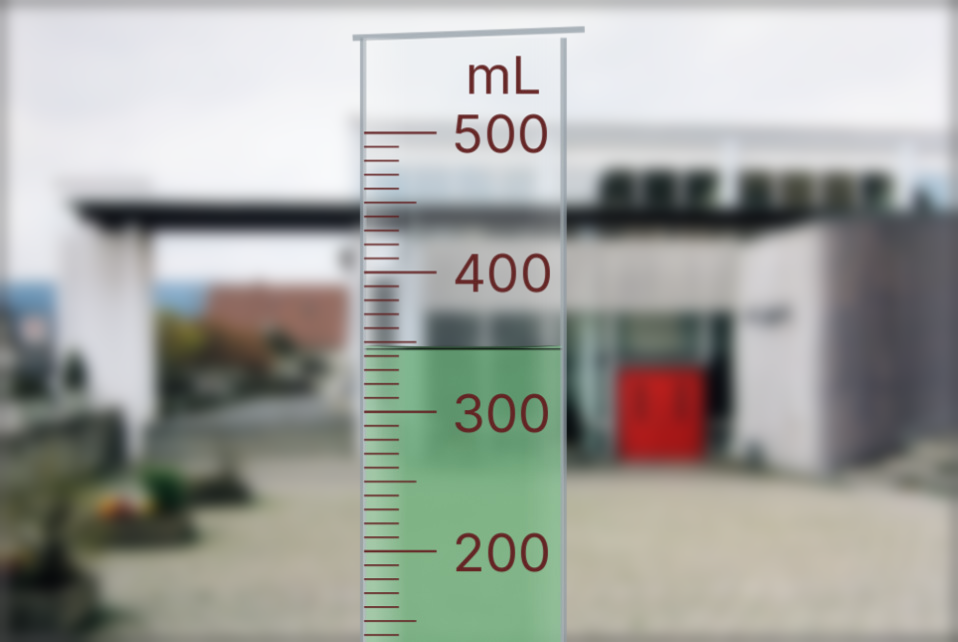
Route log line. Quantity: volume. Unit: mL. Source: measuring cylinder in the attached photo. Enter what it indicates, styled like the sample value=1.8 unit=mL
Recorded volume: value=345 unit=mL
